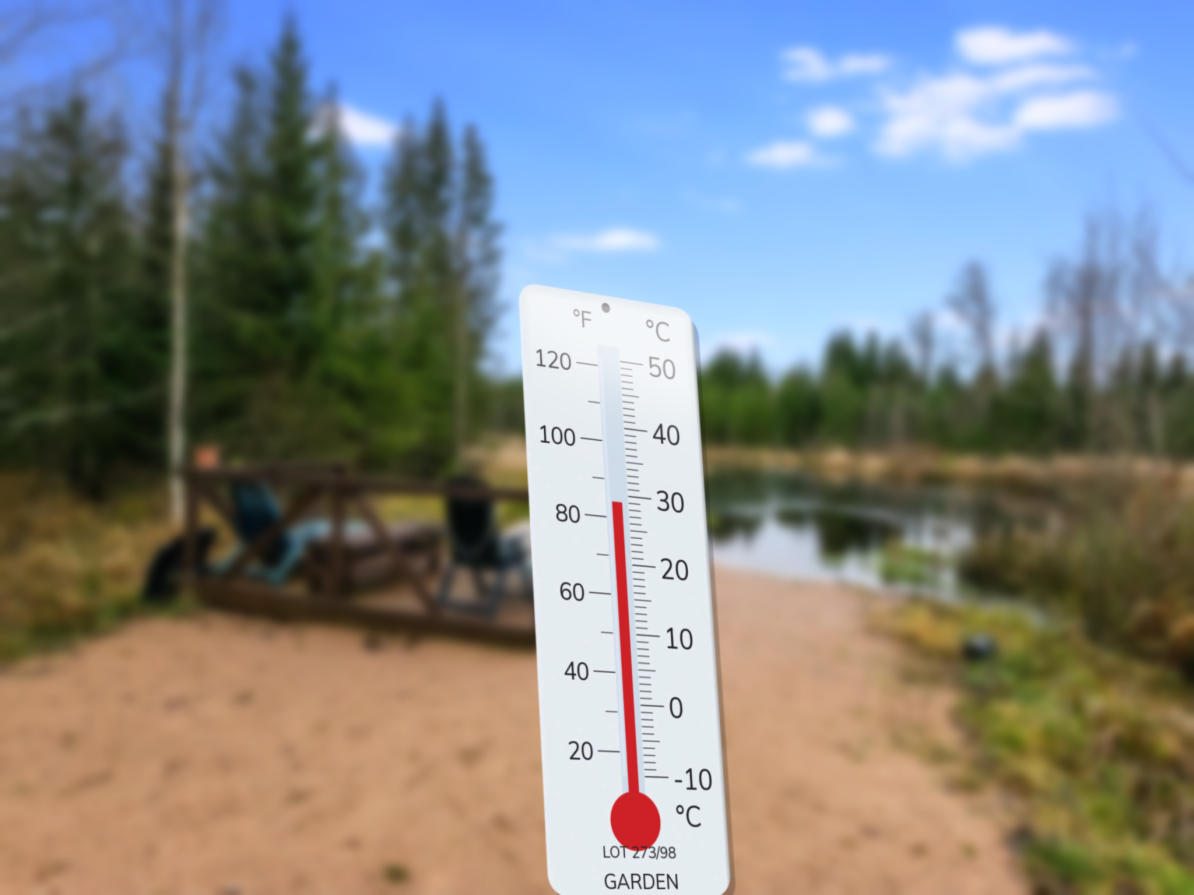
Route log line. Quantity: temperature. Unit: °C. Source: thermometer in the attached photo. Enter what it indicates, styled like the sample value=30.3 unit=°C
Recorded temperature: value=29 unit=°C
